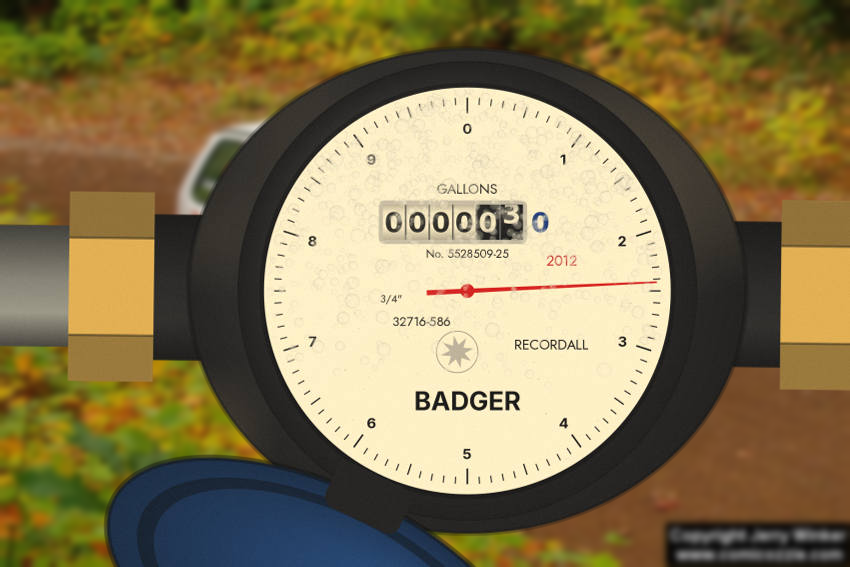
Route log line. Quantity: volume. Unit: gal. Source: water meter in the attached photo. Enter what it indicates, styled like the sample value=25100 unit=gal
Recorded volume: value=32.4 unit=gal
